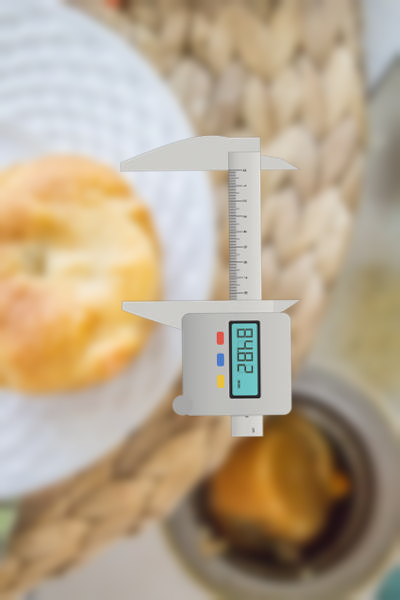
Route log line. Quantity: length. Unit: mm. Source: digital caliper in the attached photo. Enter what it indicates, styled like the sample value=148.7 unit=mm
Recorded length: value=84.82 unit=mm
